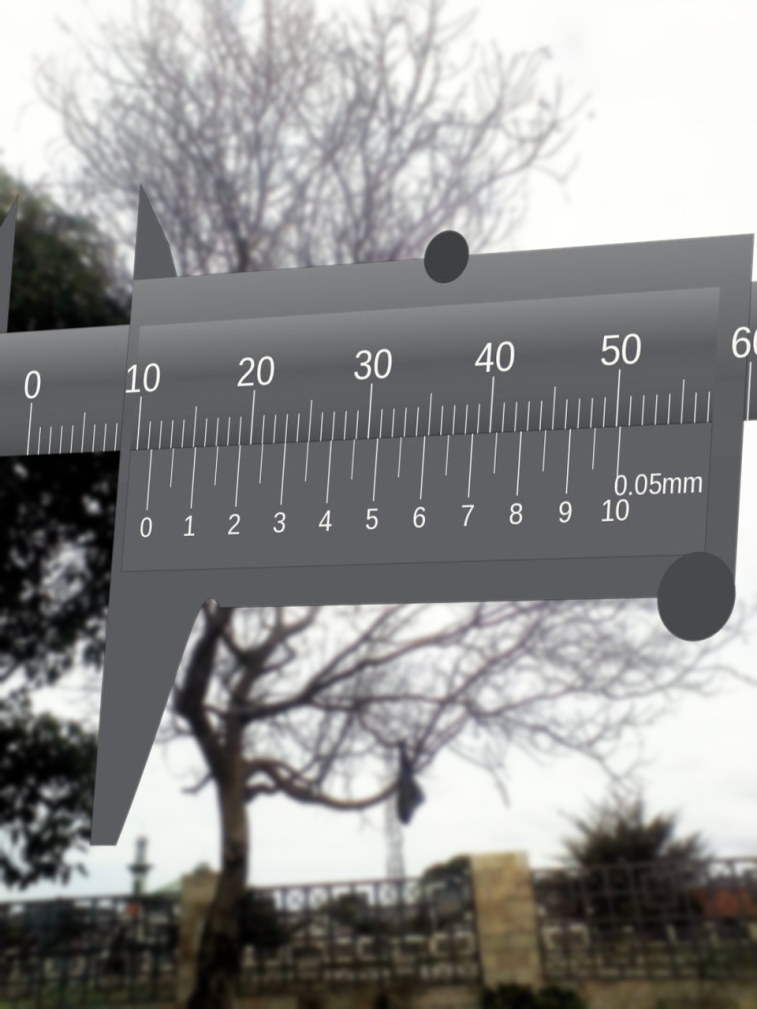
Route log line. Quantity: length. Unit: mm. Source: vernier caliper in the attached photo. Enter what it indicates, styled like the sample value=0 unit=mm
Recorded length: value=11.3 unit=mm
